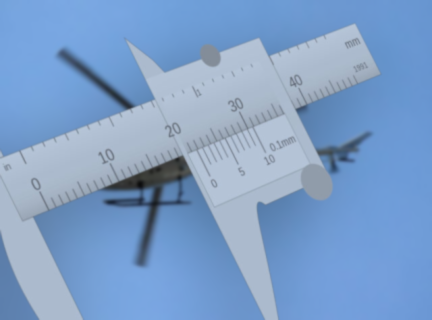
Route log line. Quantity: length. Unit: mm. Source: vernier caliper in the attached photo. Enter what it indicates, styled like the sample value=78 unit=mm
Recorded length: value=21.8 unit=mm
